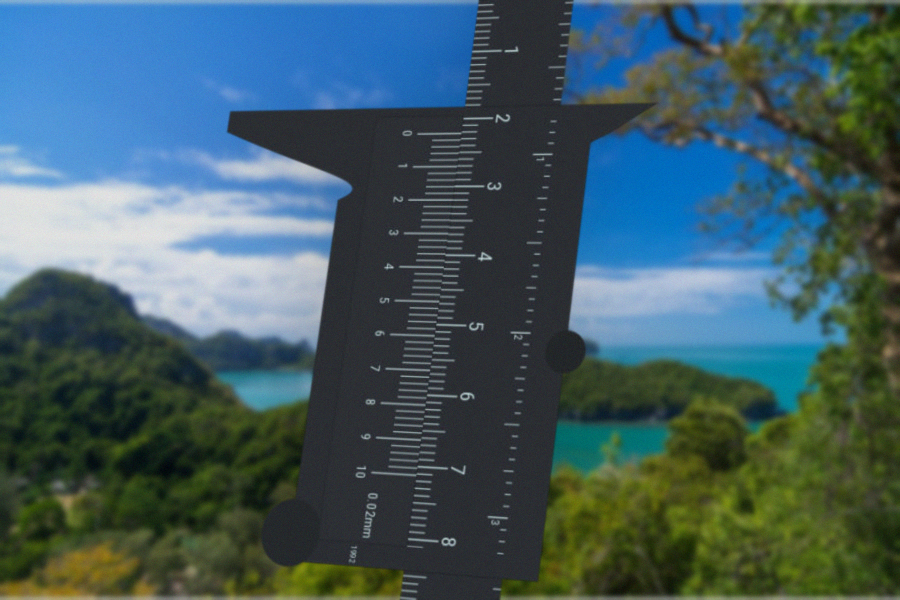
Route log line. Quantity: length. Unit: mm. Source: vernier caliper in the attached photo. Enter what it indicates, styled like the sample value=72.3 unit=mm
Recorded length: value=22.2 unit=mm
